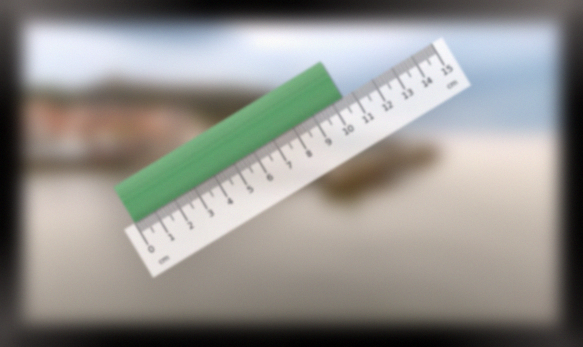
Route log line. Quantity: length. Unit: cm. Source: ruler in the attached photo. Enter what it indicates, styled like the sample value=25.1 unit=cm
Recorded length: value=10.5 unit=cm
